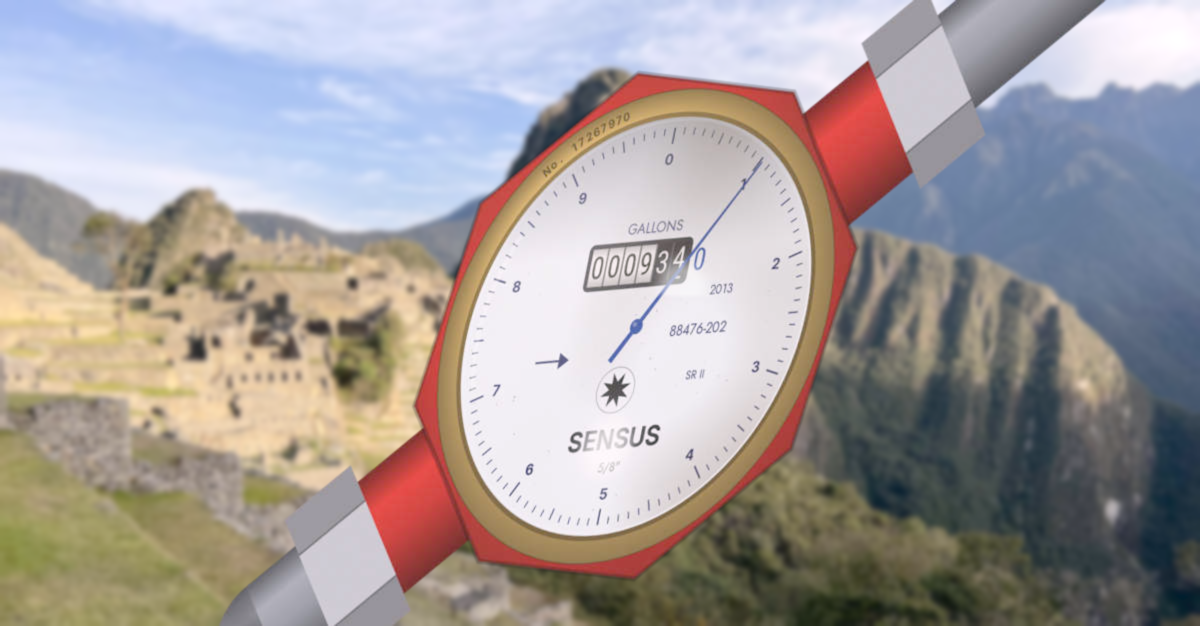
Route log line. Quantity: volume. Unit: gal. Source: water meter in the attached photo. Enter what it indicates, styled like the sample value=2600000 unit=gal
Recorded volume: value=9341.0 unit=gal
